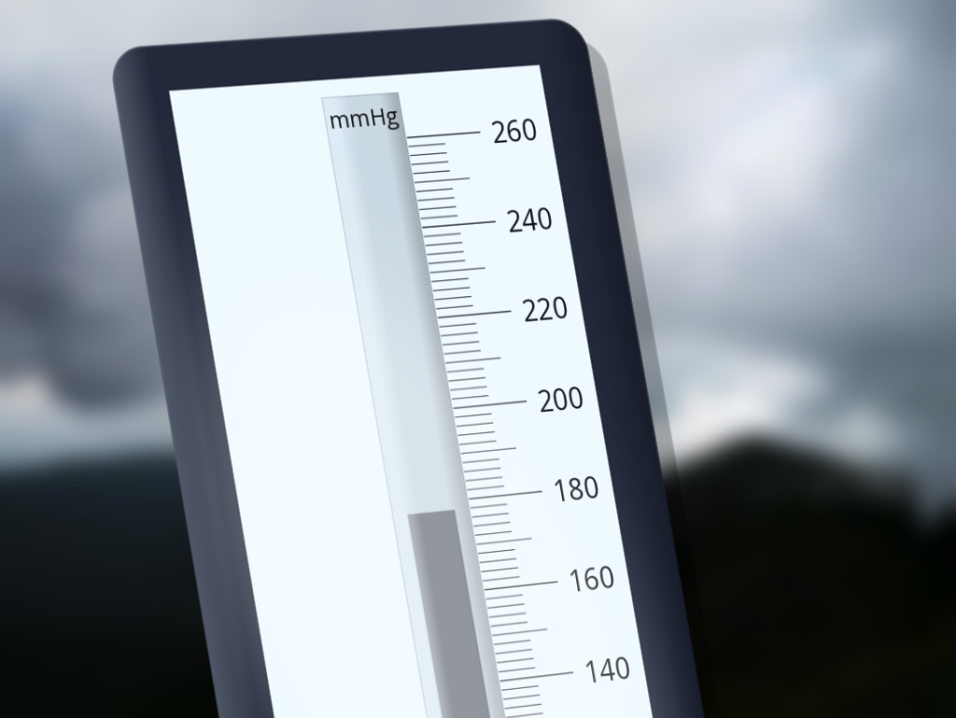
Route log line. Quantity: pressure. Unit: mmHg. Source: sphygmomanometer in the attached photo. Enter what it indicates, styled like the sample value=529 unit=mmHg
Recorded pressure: value=178 unit=mmHg
